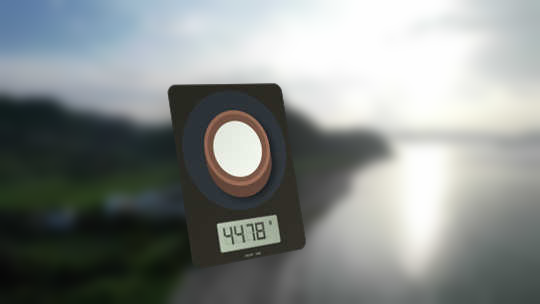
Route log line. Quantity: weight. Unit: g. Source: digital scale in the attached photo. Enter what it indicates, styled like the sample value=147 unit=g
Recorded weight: value=4478 unit=g
